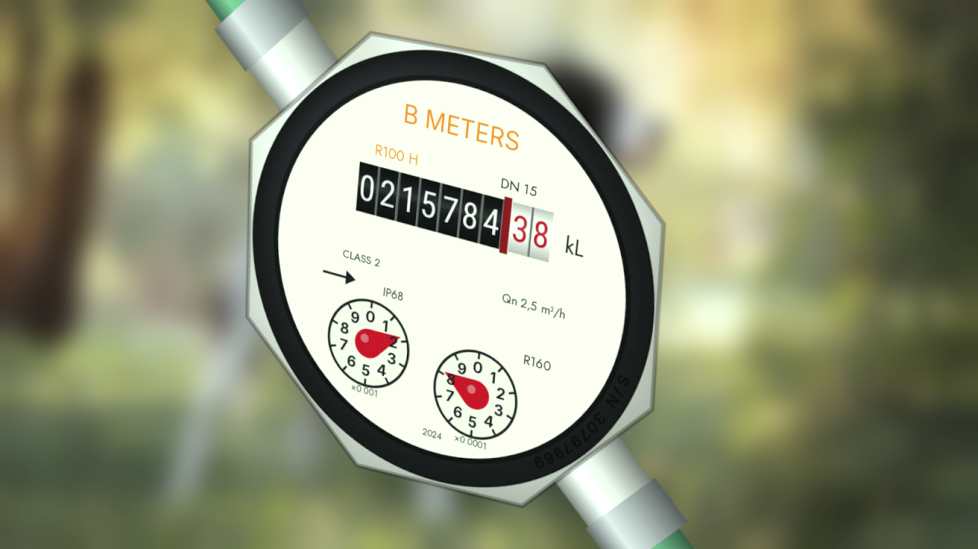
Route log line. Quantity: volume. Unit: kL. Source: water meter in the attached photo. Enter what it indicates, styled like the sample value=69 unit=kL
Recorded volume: value=215784.3818 unit=kL
